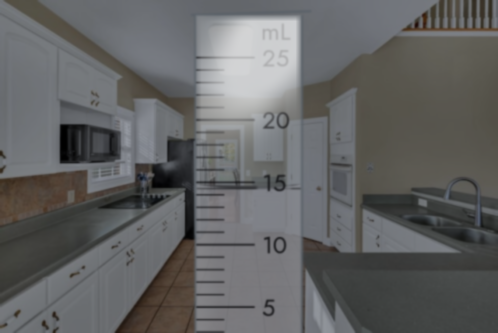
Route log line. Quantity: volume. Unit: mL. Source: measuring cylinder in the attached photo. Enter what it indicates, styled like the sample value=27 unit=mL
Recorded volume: value=14.5 unit=mL
